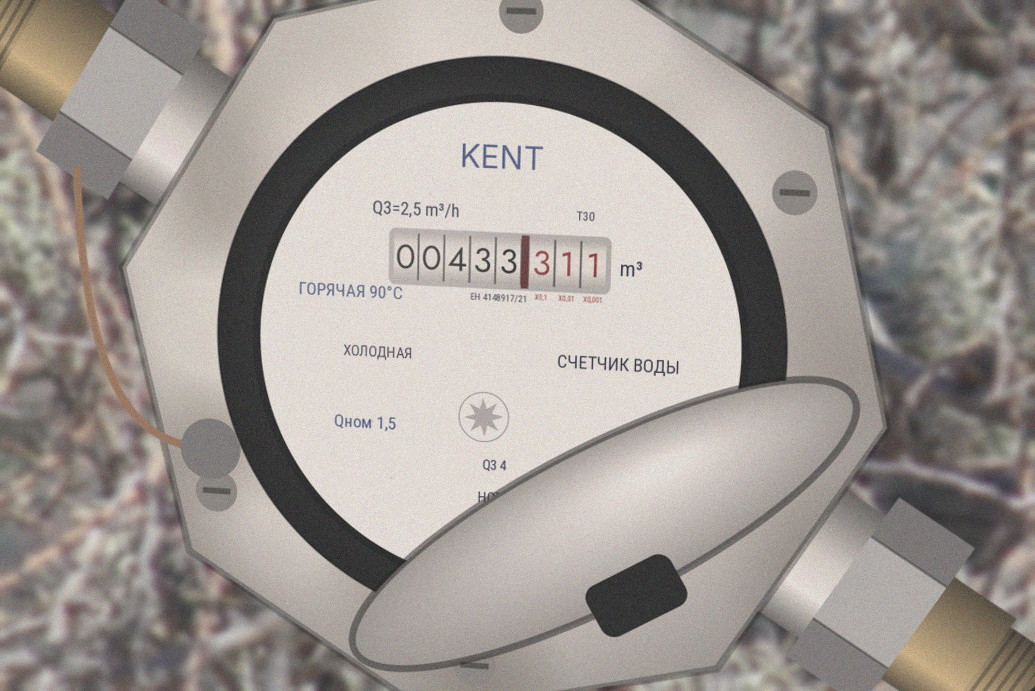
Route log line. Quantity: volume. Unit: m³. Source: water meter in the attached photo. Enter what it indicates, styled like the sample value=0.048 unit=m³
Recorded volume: value=433.311 unit=m³
